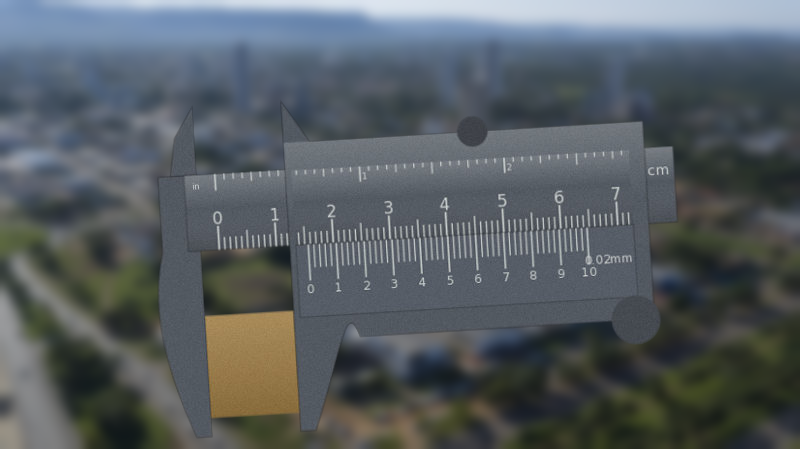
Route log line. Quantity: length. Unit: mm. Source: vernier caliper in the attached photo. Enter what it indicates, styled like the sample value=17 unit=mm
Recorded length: value=15.6 unit=mm
